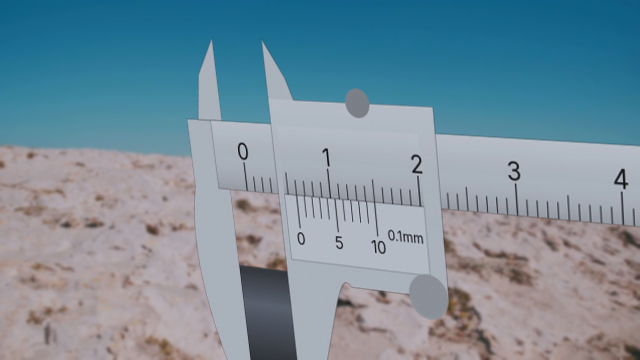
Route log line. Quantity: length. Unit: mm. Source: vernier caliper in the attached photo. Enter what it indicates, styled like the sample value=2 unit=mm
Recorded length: value=6.0 unit=mm
